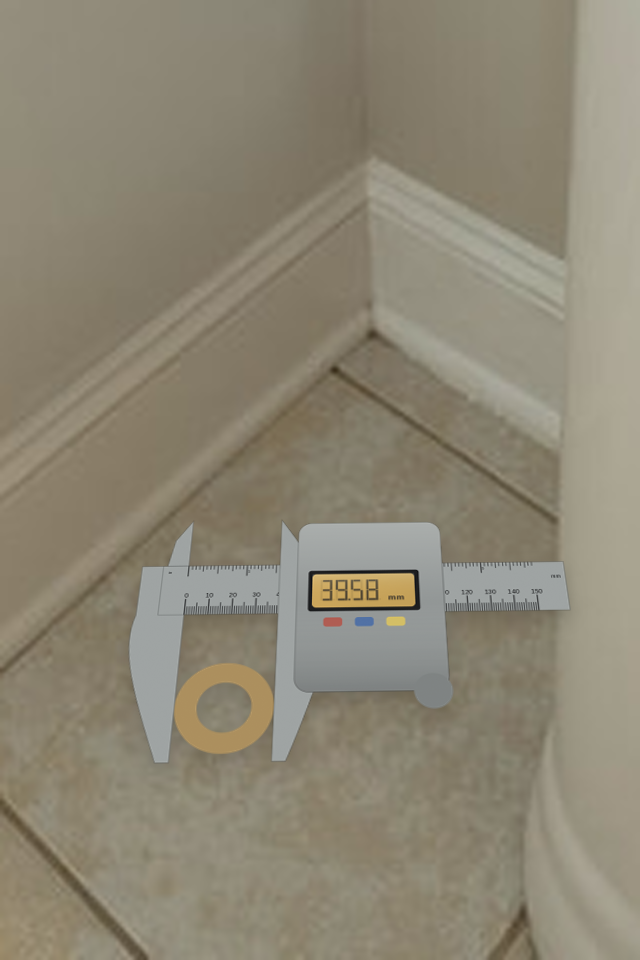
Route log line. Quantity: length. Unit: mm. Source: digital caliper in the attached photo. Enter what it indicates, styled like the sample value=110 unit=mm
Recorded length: value=39.58 unit=mm
